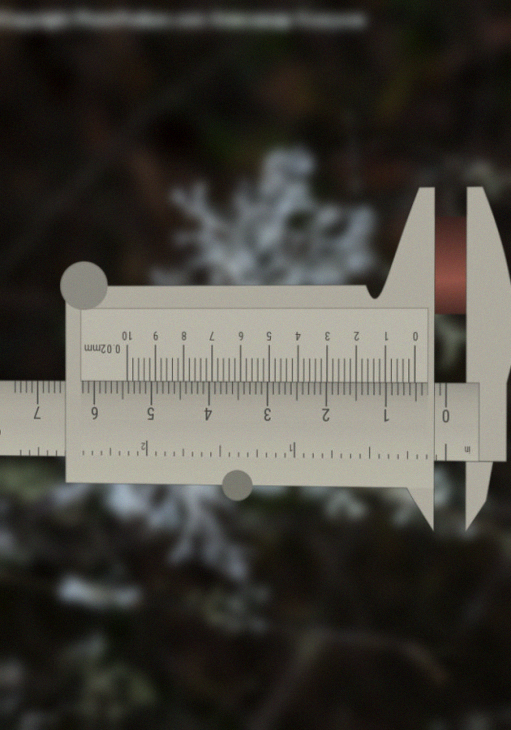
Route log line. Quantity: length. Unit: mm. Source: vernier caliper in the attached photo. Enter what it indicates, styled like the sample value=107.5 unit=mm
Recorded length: value=5.2 unit=mm
